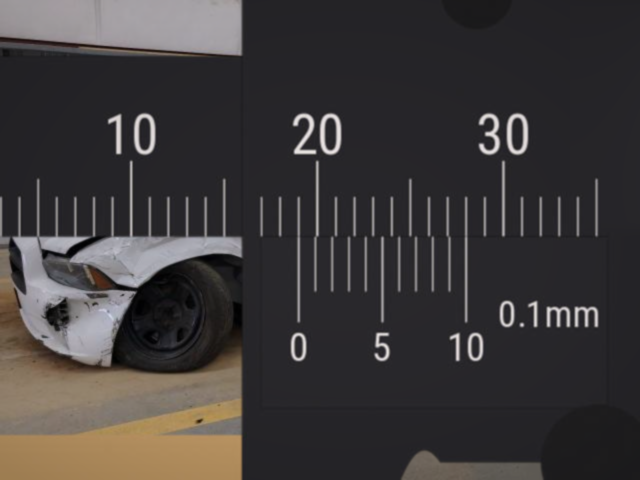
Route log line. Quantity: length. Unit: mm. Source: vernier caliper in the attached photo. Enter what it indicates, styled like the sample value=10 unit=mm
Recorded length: value=19.0 unit=mm
